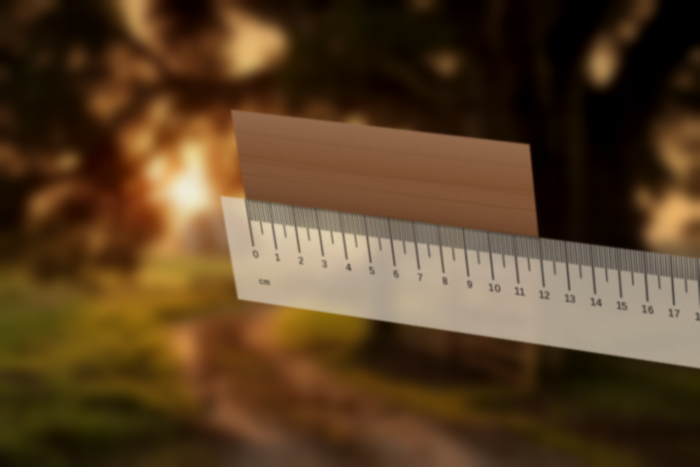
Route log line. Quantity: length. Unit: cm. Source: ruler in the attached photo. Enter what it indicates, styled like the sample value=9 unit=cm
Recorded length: value=12 unit=cm
